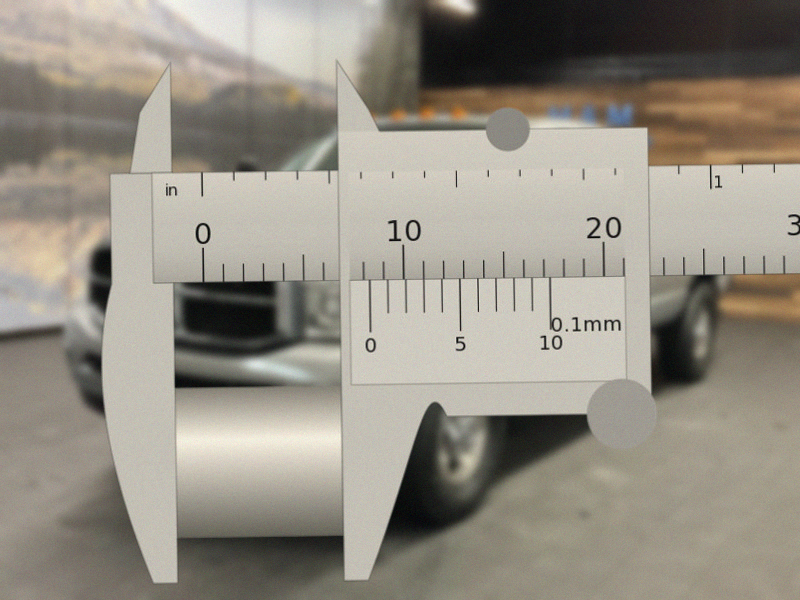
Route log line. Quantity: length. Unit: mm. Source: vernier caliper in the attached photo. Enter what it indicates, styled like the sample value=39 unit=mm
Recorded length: value=8.3 unit=mm
